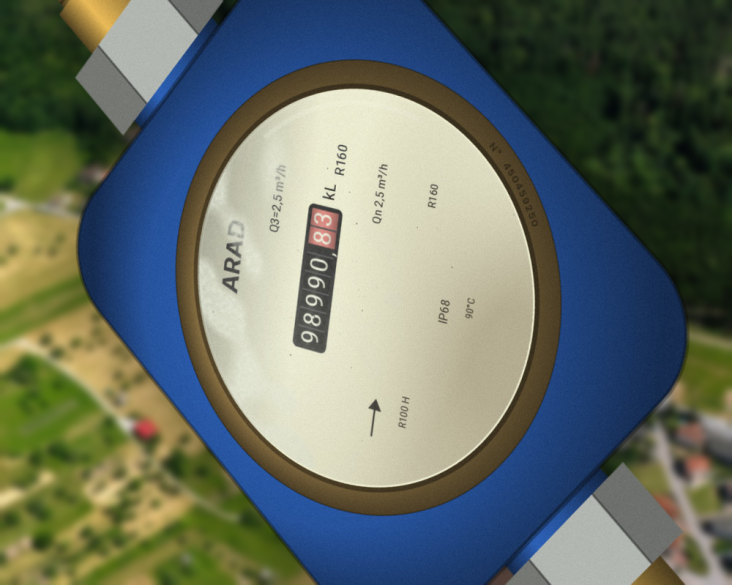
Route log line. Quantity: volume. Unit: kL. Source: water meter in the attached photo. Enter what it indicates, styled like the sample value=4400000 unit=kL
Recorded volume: value=98990.83 unit=kL
